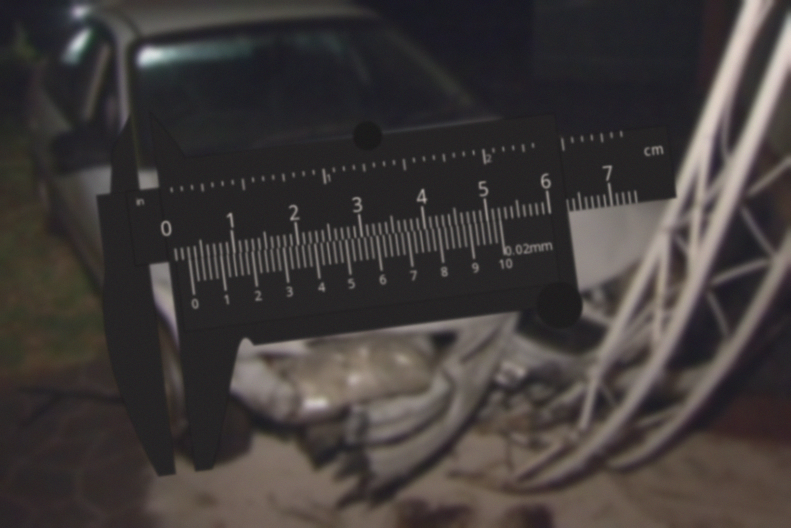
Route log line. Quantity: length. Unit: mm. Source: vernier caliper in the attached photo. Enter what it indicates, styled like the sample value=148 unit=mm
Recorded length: value=3.0 unit=mm
